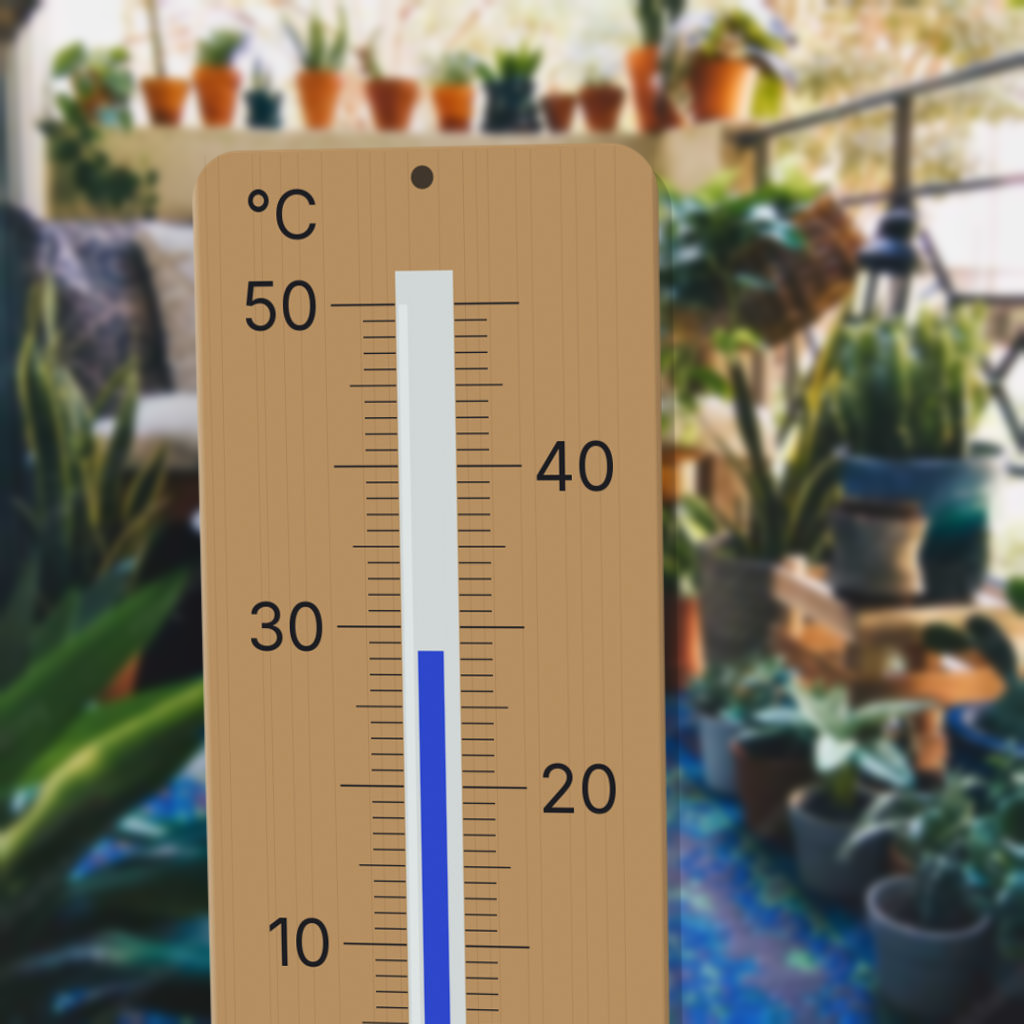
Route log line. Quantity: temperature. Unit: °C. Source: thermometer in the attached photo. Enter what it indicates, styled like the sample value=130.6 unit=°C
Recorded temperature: value=28.5 unit=°C
